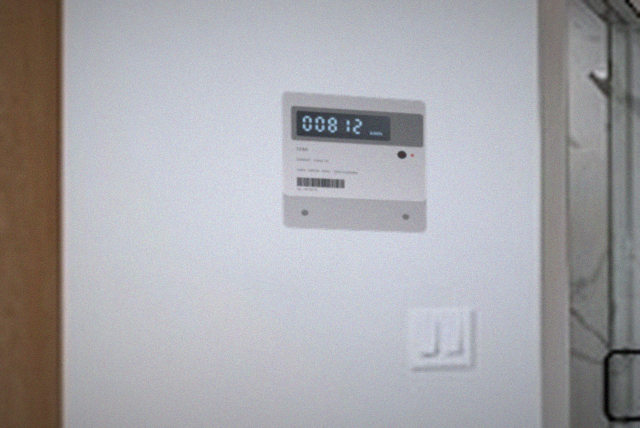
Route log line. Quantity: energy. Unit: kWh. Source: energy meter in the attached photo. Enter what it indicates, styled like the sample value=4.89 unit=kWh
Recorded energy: value=812 unit=kWh
